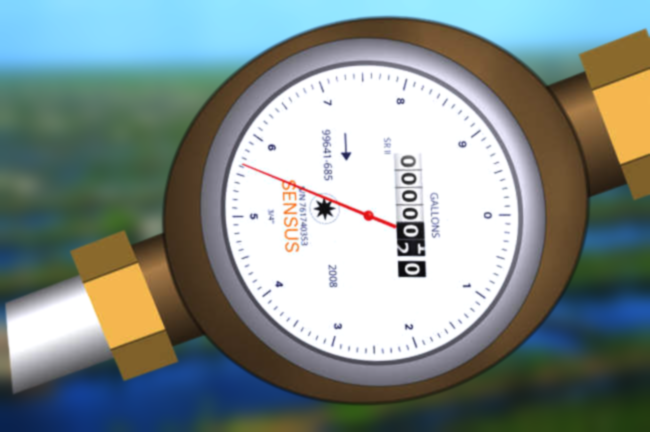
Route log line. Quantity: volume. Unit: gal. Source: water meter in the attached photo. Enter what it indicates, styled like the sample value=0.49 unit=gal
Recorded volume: value=15.6 unit=gal
